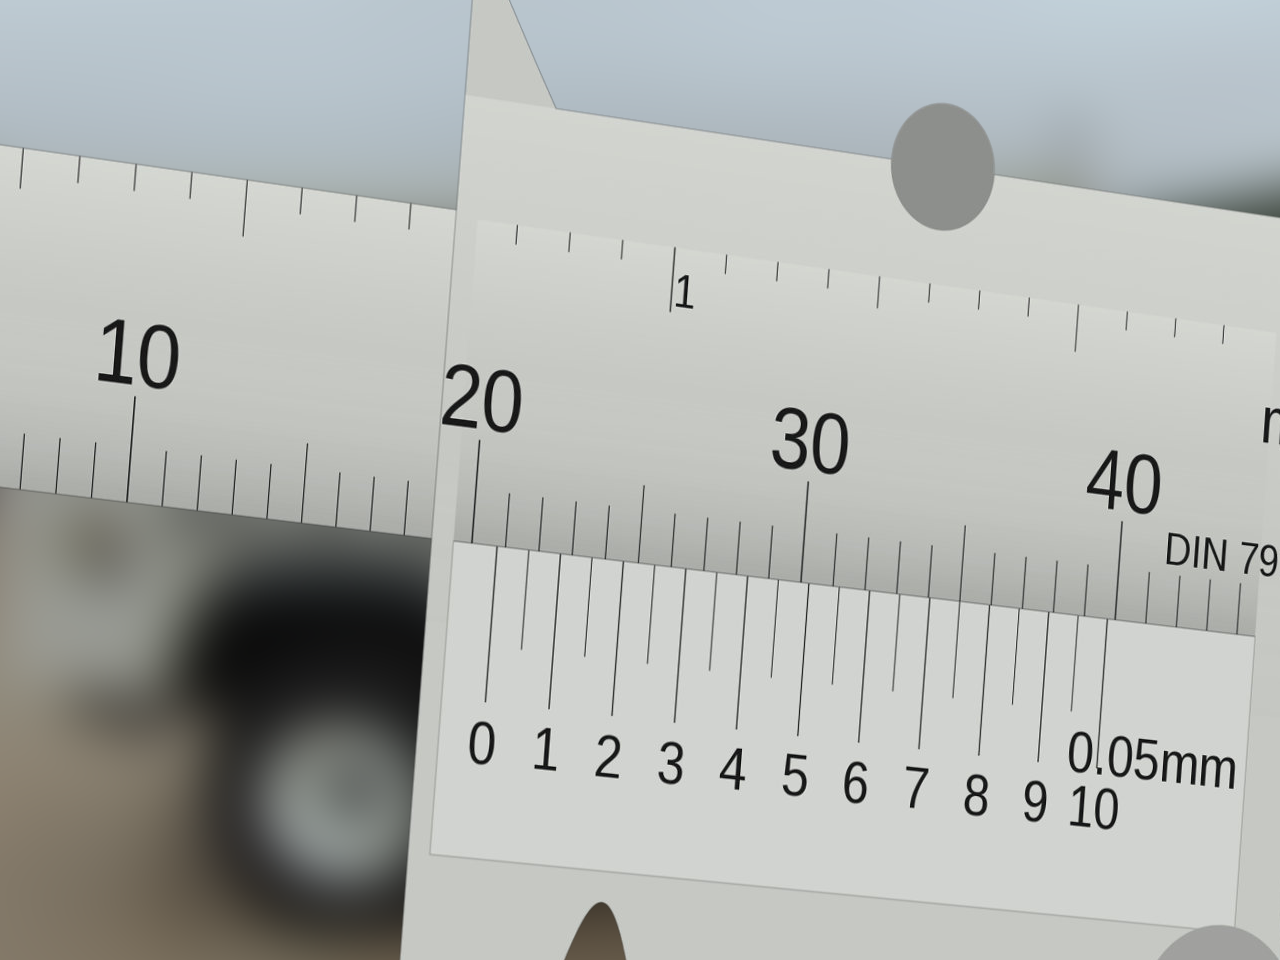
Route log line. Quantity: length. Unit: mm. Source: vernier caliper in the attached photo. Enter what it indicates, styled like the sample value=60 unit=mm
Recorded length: value=20.75 unit=mm
